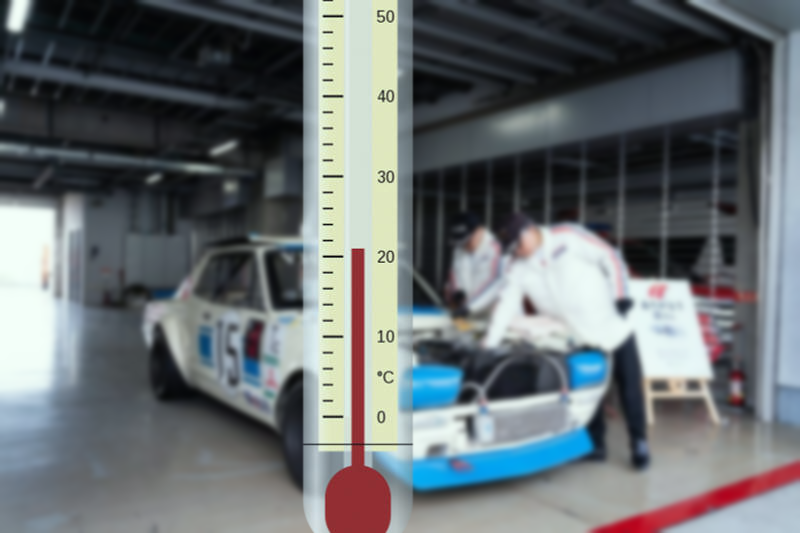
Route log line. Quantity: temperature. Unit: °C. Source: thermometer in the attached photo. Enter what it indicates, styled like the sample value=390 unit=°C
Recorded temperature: value=21 unit=°C
